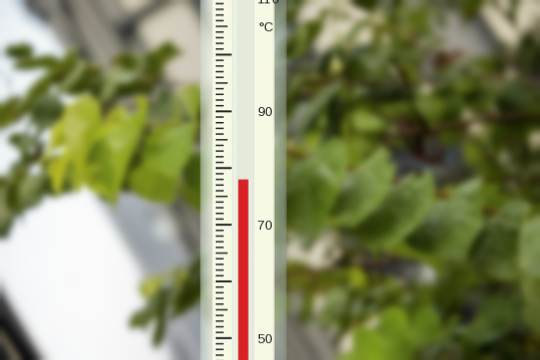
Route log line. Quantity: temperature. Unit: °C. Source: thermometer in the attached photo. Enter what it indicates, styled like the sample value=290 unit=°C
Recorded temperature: value=78 unit=°C
